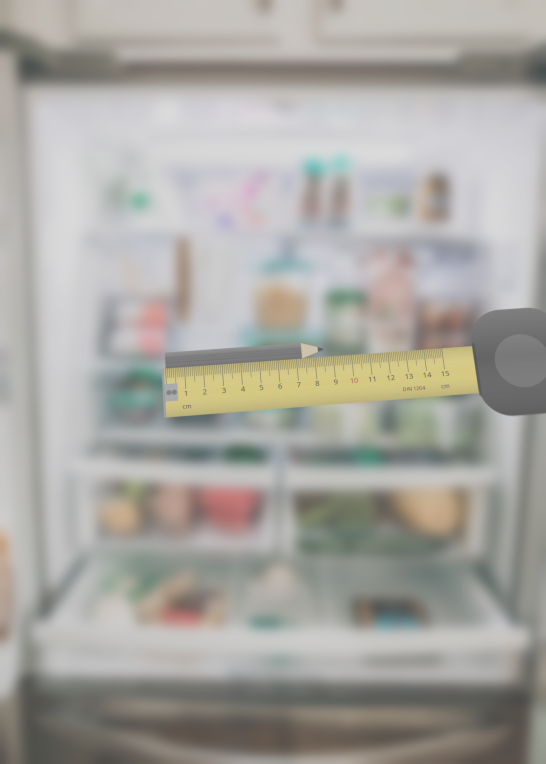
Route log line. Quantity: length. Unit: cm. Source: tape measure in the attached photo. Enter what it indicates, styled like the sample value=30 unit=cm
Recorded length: value=8.5 unit=cm
